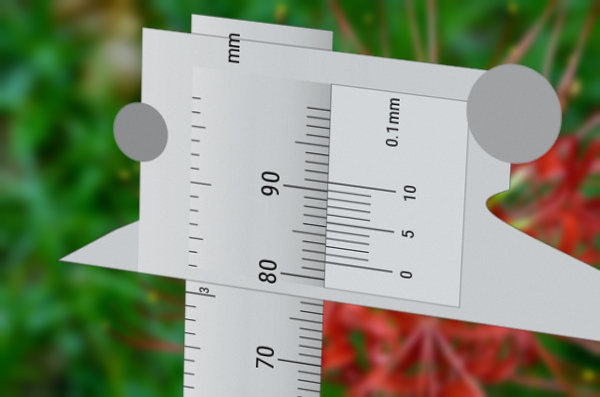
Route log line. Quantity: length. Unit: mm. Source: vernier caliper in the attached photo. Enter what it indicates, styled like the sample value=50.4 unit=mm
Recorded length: value=82.0 unit=mm
